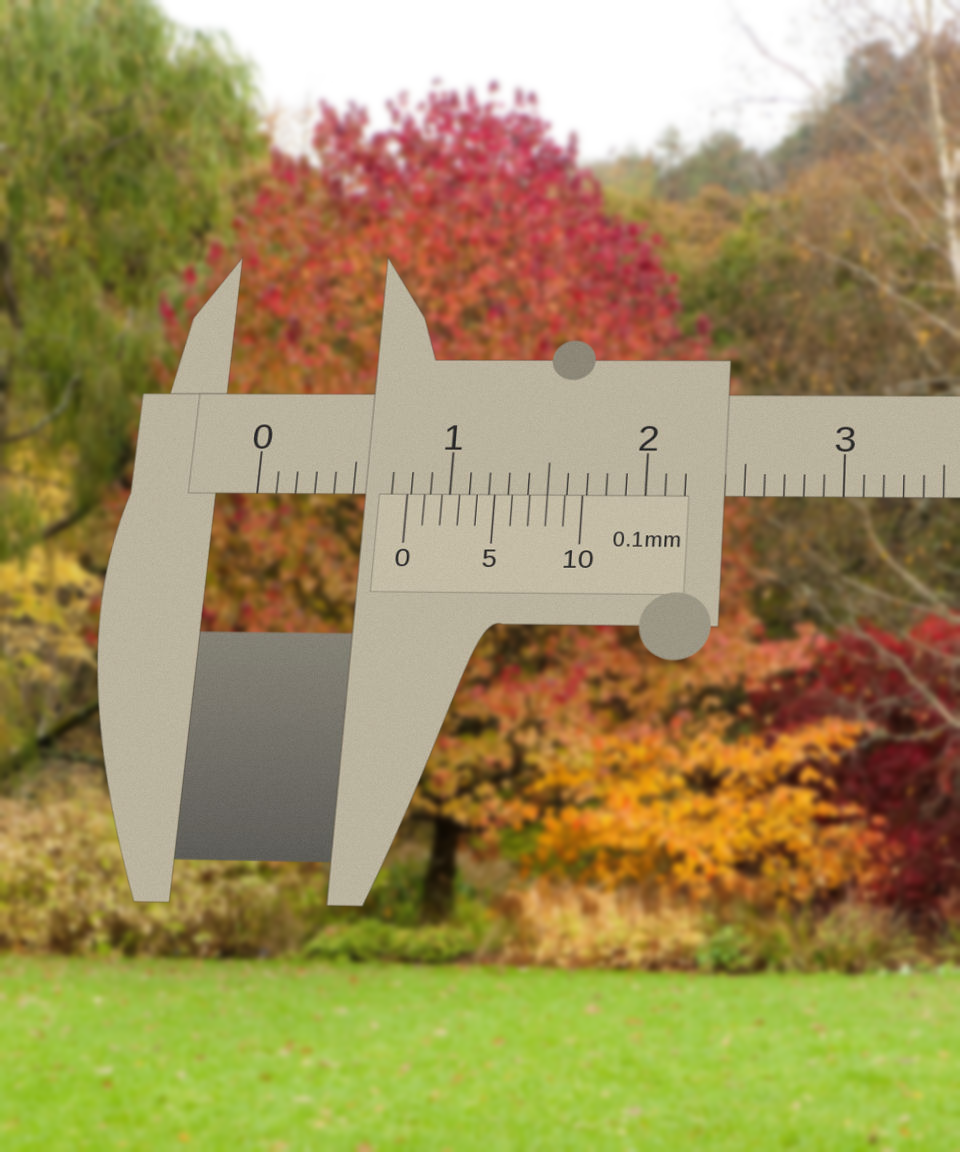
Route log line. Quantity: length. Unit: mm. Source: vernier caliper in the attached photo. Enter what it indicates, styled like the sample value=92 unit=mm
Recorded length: value=7.8 unit=mm
